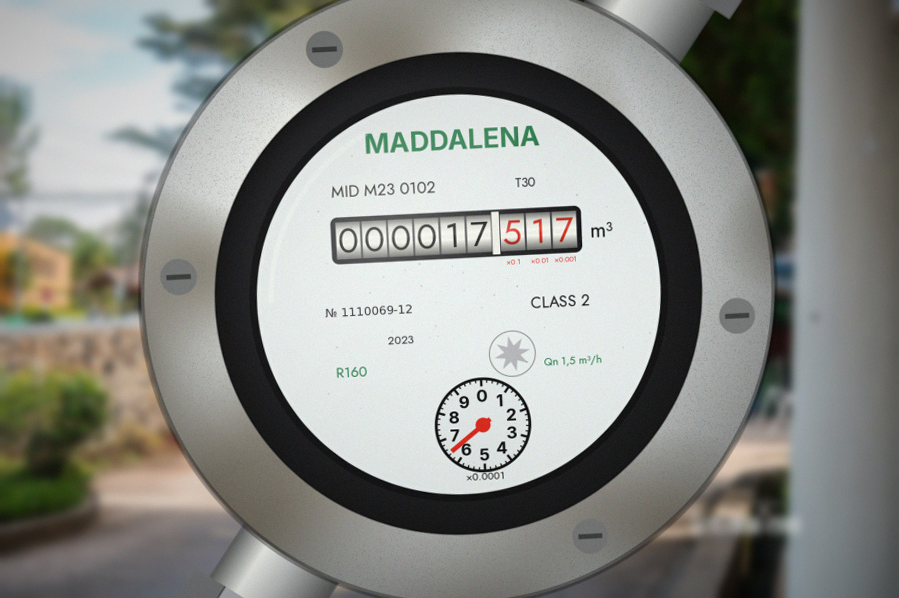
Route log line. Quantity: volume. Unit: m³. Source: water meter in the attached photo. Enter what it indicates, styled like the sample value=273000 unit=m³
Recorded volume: value=17.5176 unit=m³
